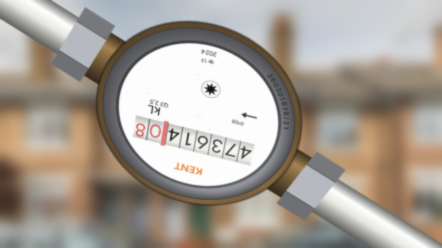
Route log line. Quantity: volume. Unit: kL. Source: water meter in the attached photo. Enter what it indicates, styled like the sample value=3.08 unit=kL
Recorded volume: value=473614.08 unit=kL
